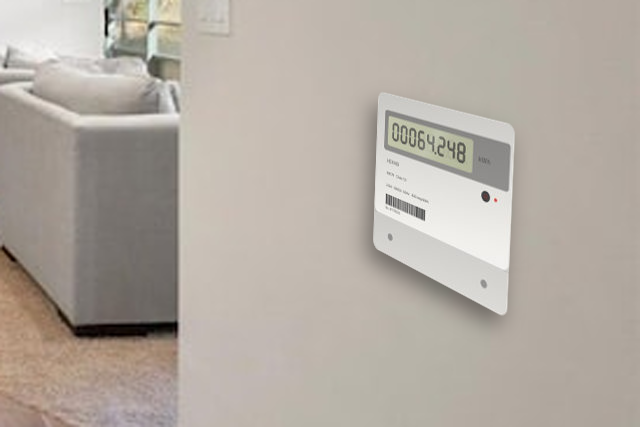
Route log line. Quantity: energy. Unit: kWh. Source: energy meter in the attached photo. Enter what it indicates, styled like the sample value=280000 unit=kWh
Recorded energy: value=64.248 unit=kWh
